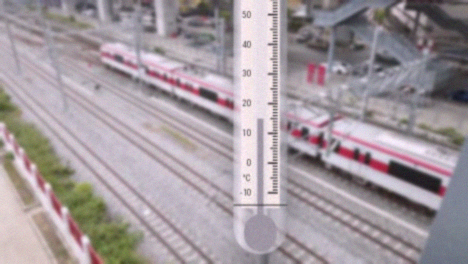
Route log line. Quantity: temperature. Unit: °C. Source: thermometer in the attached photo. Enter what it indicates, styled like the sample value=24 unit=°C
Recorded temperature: value=15 unit=°C
